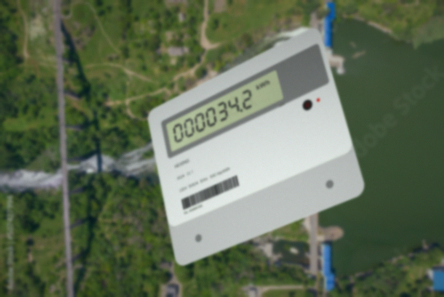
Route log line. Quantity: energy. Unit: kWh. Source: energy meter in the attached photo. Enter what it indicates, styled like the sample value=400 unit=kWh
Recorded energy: value=34.2 unit=kWh
